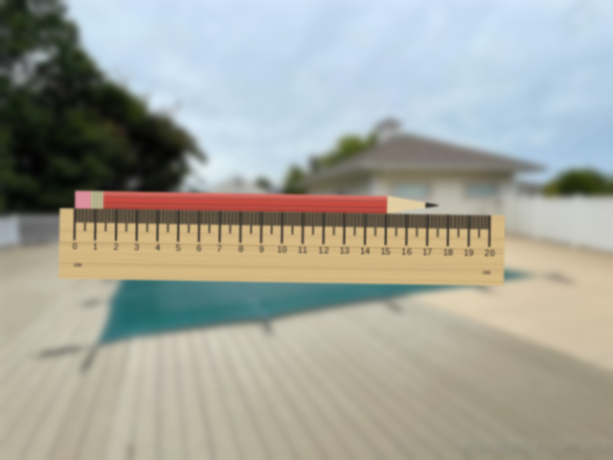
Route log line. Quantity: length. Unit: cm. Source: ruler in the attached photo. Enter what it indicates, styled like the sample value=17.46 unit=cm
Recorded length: value=17.5 unit=cm
